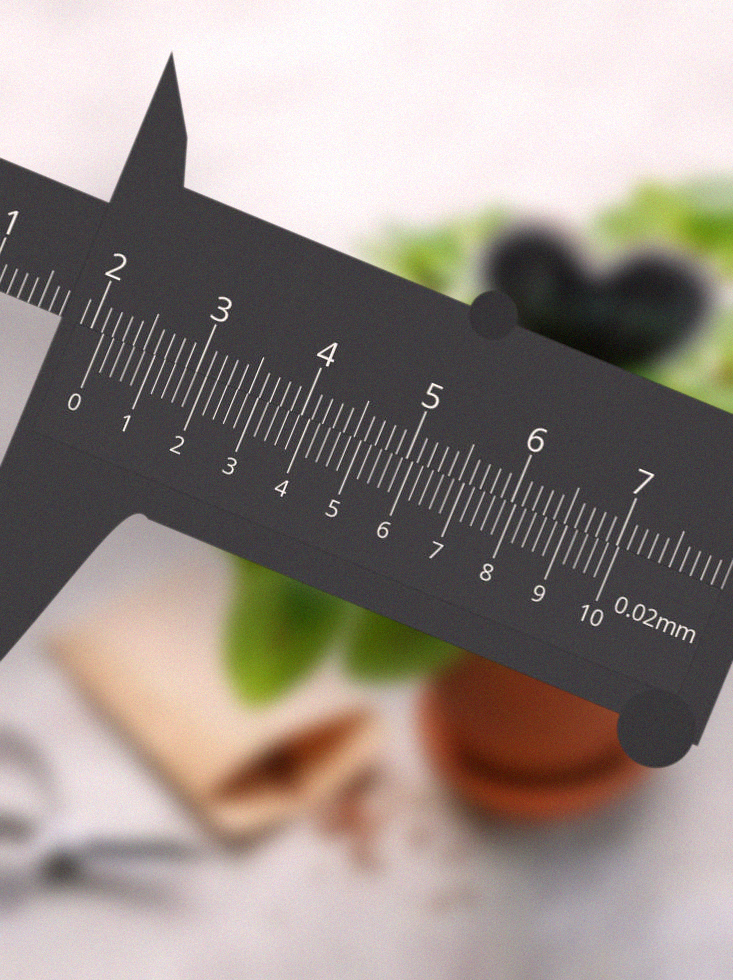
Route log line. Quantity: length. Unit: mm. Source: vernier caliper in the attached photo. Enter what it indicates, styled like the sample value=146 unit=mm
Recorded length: value=21.2 unit=mm
